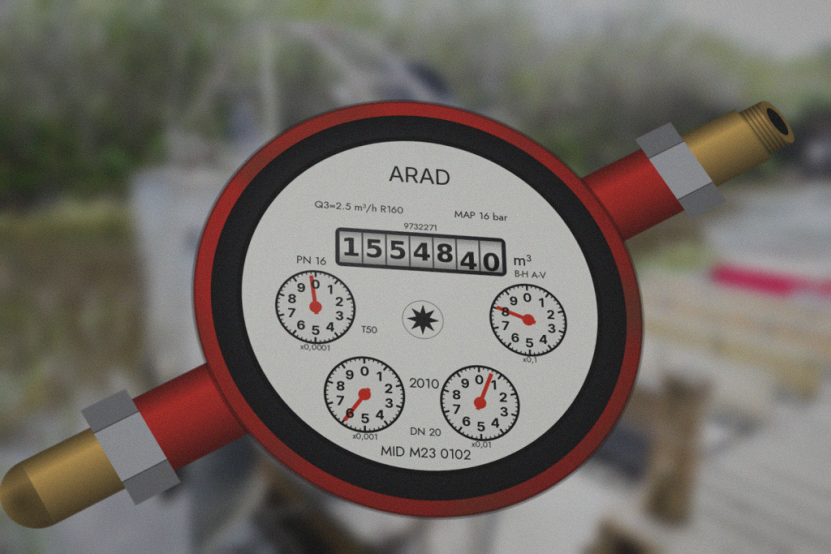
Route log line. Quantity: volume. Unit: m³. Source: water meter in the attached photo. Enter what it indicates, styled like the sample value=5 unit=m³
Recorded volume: value=1554839.8059 unit=m³
